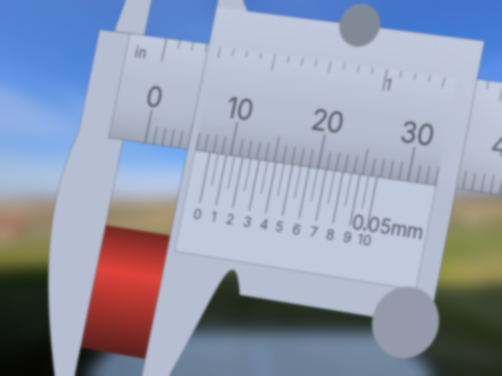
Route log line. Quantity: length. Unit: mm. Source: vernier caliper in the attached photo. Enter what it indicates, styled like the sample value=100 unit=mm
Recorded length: value=7.6 unit=mm
